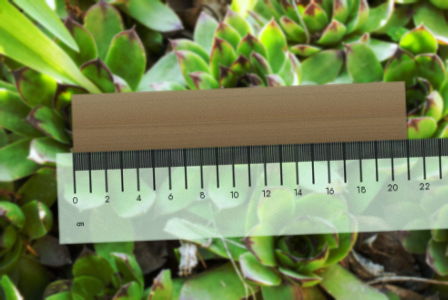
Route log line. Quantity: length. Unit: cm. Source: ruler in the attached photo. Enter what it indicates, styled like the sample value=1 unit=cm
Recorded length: value=21 unit=cm
